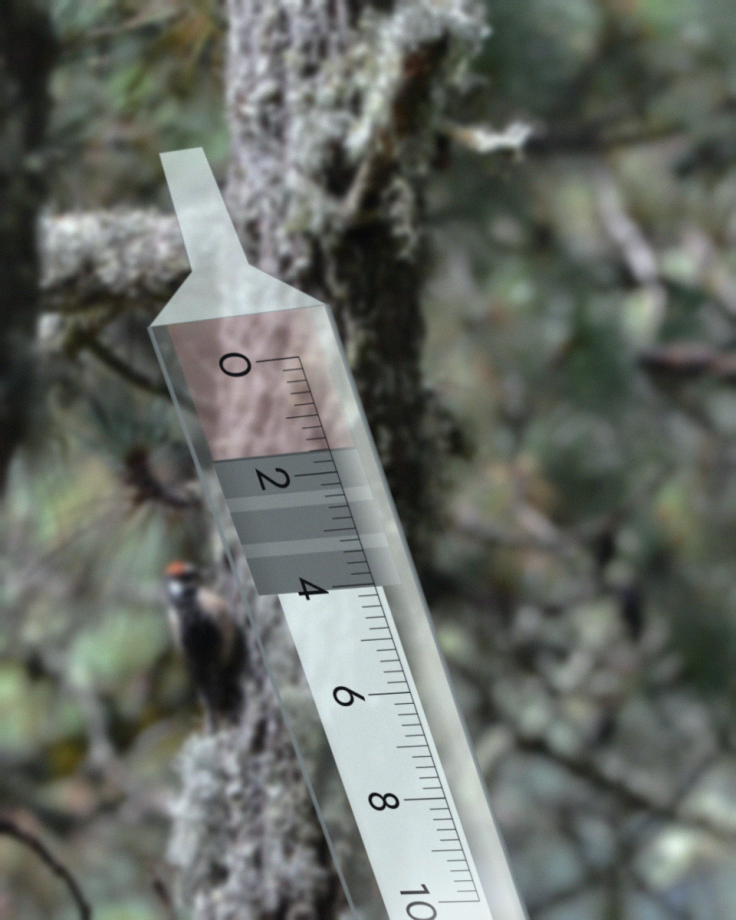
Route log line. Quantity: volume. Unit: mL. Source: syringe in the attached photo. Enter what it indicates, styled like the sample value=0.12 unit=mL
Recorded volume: value=1.6 unit=mL
